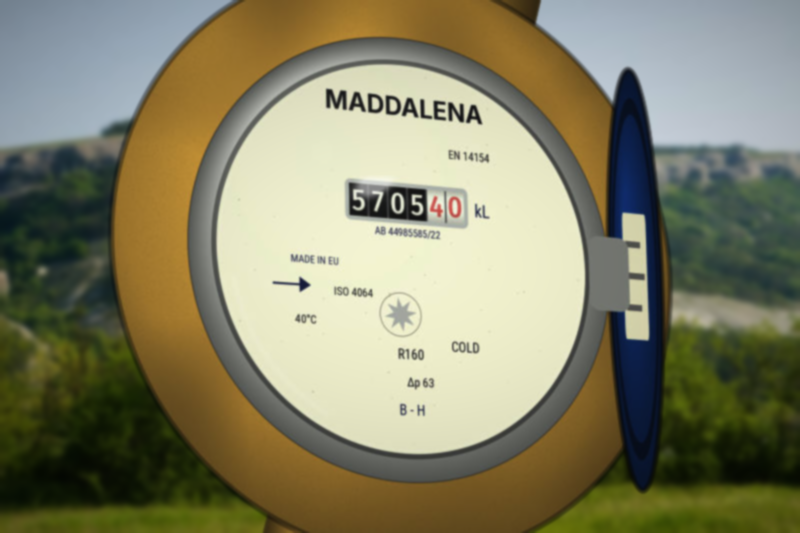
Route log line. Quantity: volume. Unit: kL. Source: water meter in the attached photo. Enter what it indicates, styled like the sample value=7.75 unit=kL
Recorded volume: value=5705.40 unit=kL
